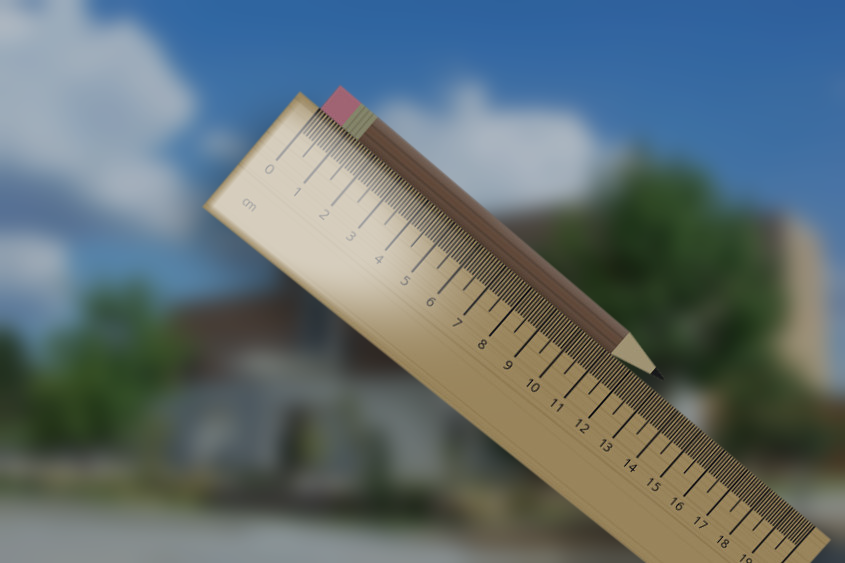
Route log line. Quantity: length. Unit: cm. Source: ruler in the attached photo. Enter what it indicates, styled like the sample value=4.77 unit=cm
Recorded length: value=13 unit=cm
